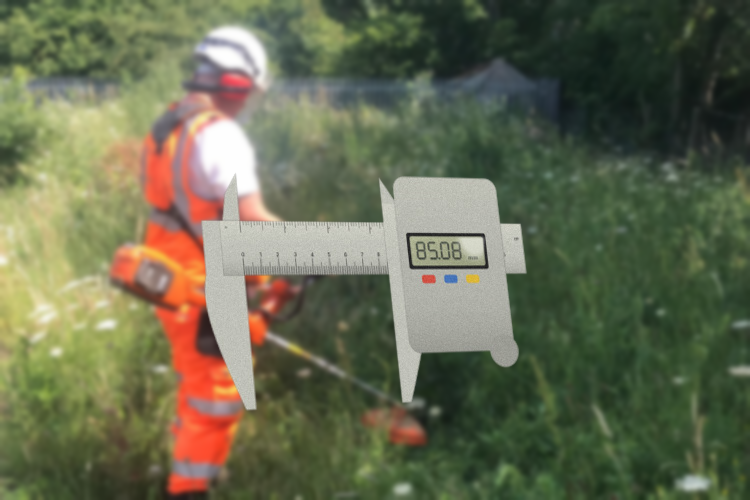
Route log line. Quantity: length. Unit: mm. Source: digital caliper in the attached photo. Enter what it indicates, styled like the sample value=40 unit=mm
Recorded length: value=85.08 unit=mm
